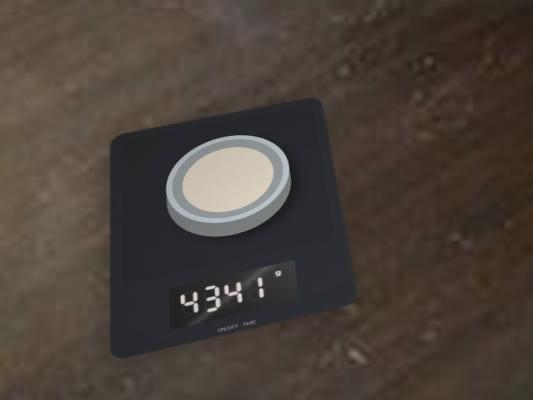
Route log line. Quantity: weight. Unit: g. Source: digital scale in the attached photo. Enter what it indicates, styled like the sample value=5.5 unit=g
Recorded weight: value=4341 unit=g
